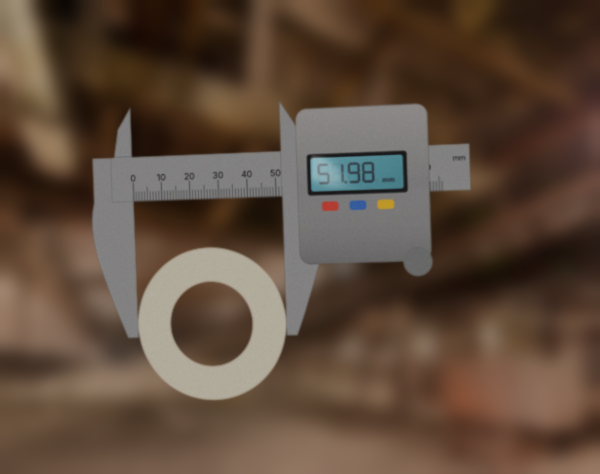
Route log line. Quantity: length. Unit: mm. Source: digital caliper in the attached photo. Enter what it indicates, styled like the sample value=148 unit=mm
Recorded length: value=51.98 unit=mm
